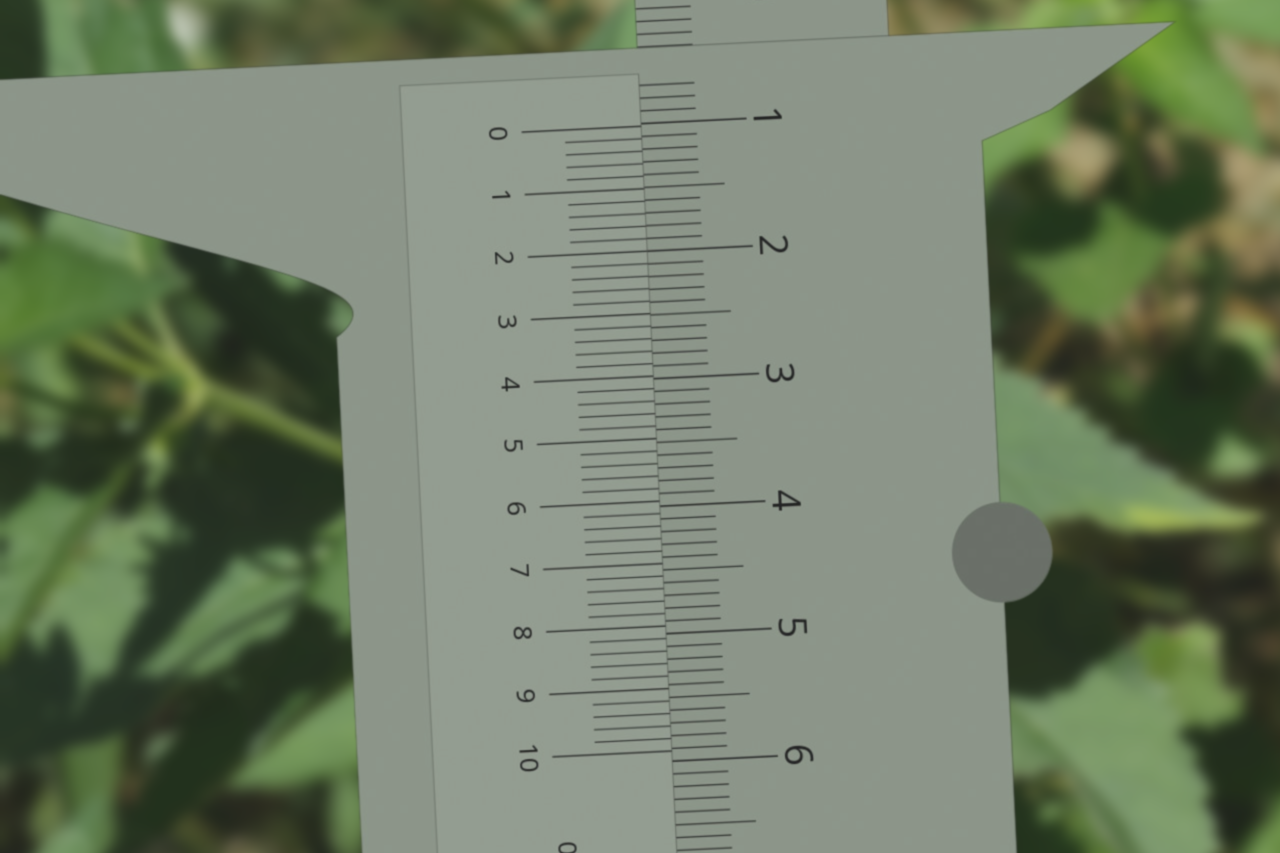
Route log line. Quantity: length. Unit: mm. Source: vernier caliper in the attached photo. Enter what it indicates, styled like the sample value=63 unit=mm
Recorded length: value=10.2 unit=mm
